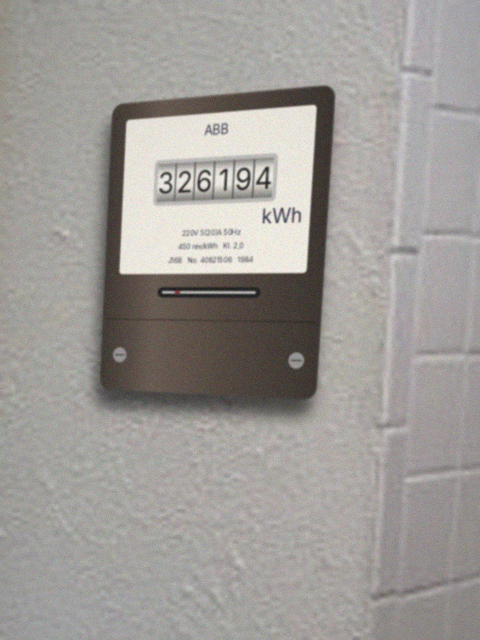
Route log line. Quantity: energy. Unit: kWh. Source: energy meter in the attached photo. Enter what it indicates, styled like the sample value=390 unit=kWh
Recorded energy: value=326194 unit=kWh
